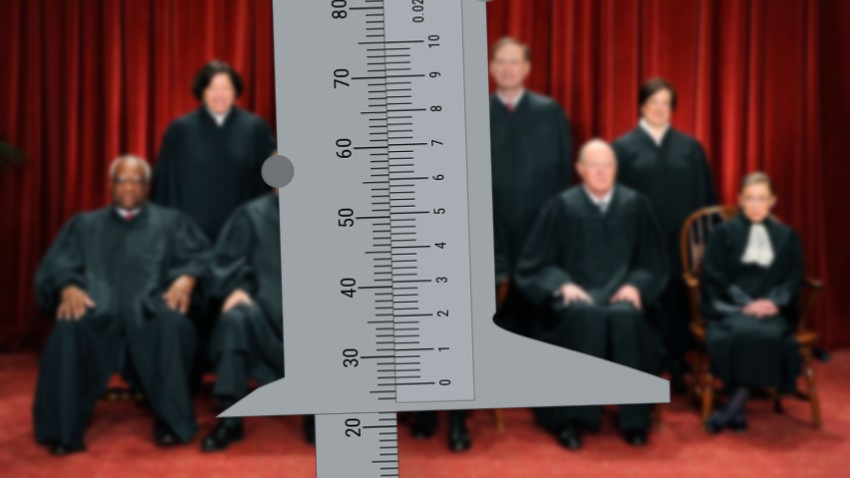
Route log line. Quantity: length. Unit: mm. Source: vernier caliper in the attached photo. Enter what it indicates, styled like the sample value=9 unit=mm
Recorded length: value=26.0 unit=mm
